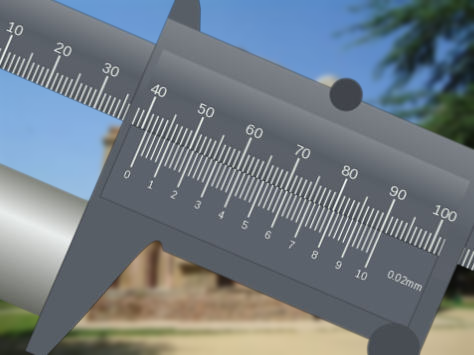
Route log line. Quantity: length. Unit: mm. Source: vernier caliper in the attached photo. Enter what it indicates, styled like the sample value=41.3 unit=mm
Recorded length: value=41.0 unit=mm
